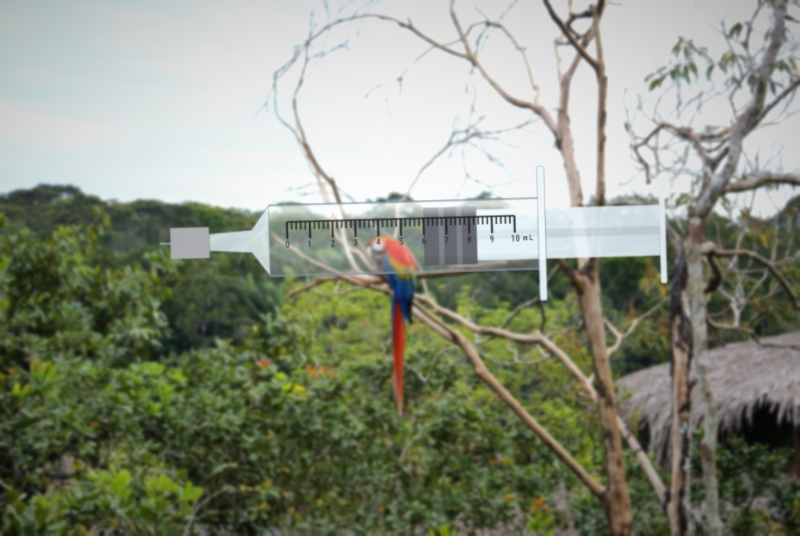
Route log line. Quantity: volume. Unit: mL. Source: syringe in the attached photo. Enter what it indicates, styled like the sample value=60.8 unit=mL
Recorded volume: value=6 unit=mL
